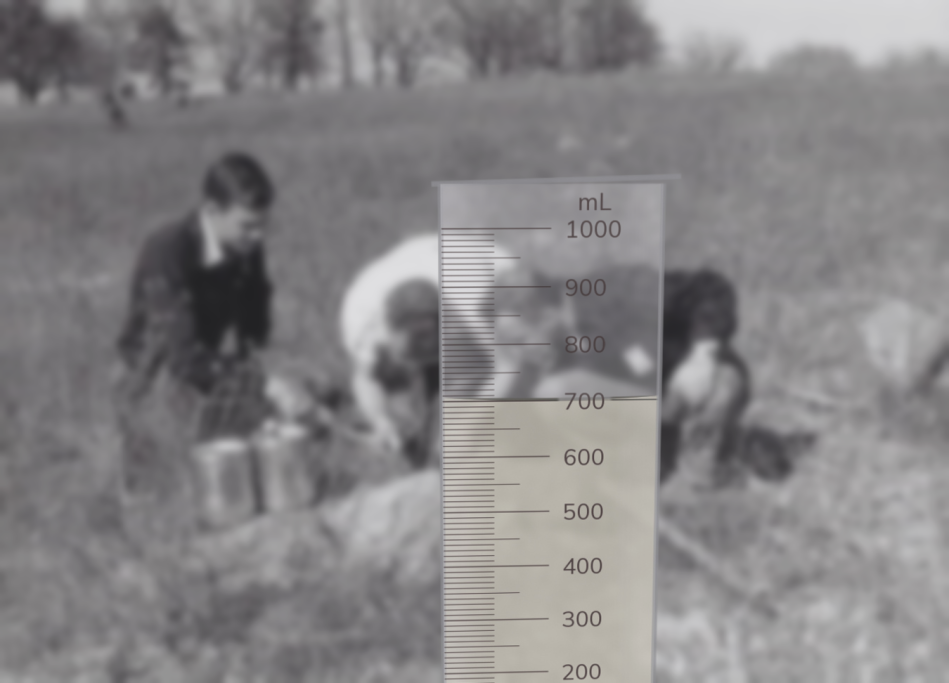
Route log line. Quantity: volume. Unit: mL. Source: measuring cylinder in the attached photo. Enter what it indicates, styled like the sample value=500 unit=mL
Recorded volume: value=700 unit=mL
